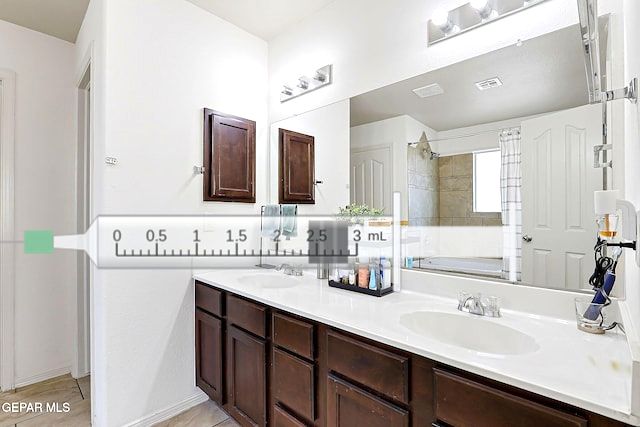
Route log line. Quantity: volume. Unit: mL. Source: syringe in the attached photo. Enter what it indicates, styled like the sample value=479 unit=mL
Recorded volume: value=2.4 unit=mL
